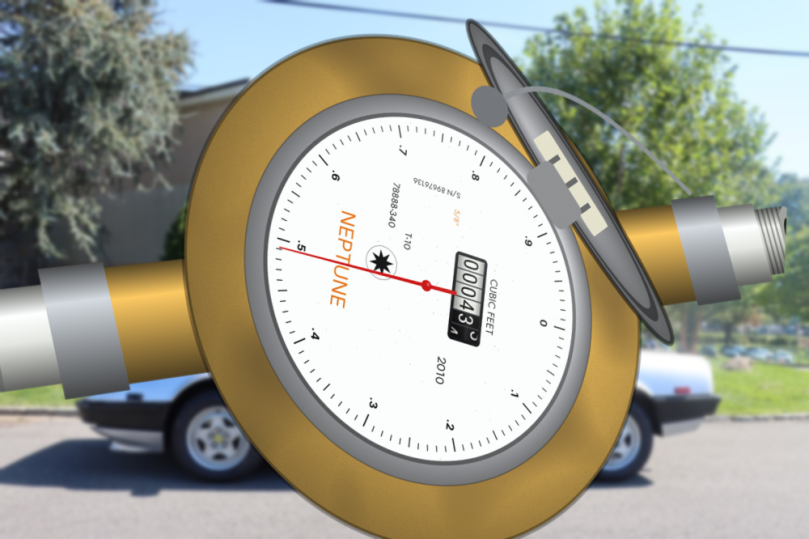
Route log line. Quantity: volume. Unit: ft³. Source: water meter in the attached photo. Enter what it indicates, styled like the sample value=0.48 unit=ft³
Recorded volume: value=433.49 unit=ft³
